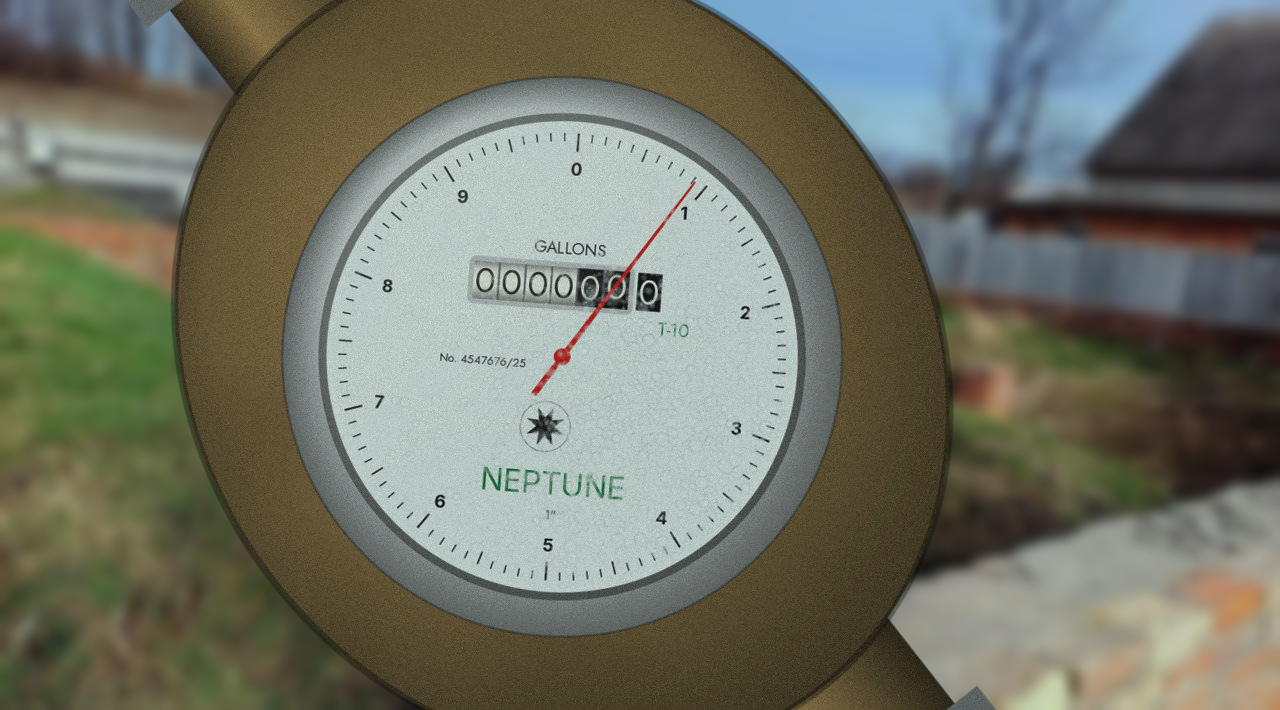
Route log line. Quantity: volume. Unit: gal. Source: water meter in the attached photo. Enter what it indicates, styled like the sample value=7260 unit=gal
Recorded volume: value=0.9 unit=gal
